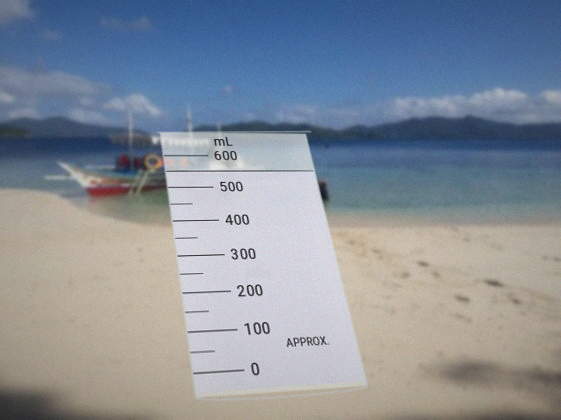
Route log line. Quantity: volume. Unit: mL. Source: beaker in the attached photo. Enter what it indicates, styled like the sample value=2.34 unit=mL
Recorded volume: value=550 unit=mL
